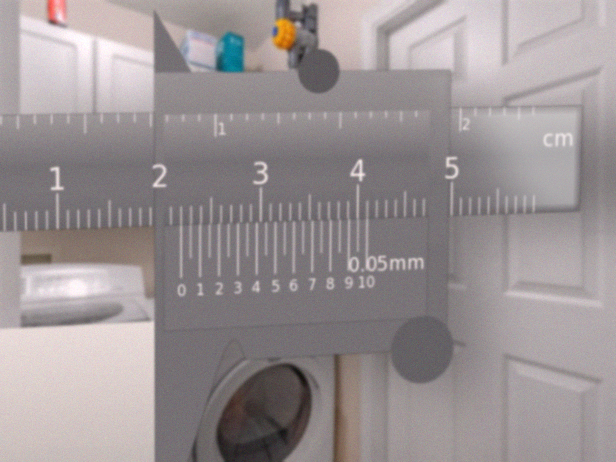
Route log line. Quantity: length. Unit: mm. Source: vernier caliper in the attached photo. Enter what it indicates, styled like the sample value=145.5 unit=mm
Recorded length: value=22.0 unit=mm
